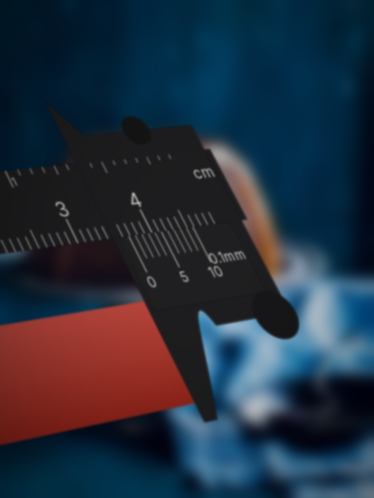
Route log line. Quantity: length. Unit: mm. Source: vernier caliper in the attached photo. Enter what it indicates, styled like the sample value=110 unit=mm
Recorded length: value=36.8 unit=mm
